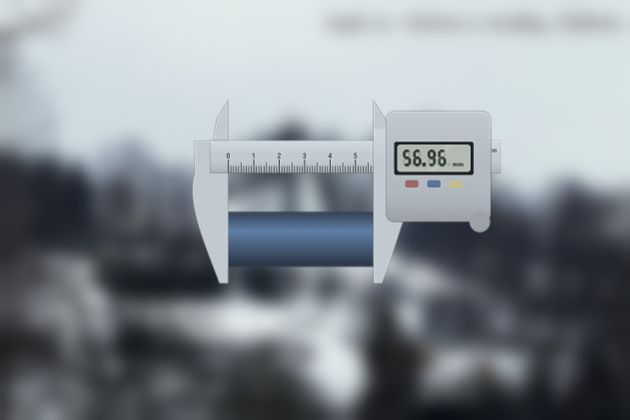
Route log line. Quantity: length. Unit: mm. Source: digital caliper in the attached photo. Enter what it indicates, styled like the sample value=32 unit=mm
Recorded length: value=56.96 unit=mm
